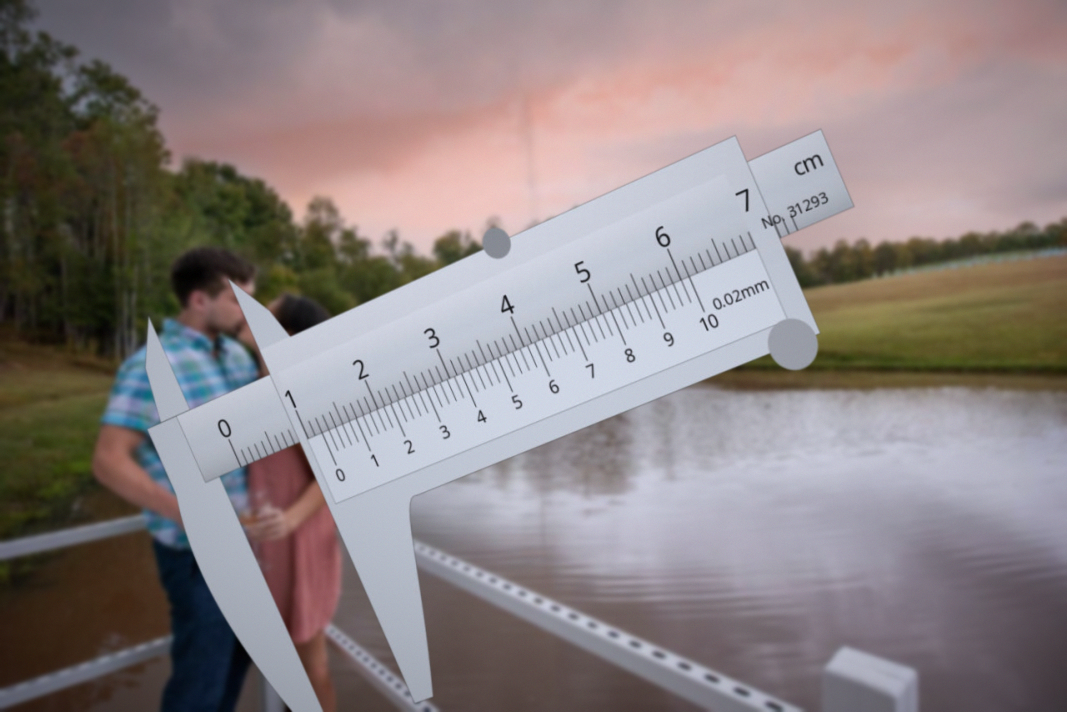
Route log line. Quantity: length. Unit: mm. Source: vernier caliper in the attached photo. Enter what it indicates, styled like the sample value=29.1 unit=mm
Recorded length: value=12.0 unit=mm
